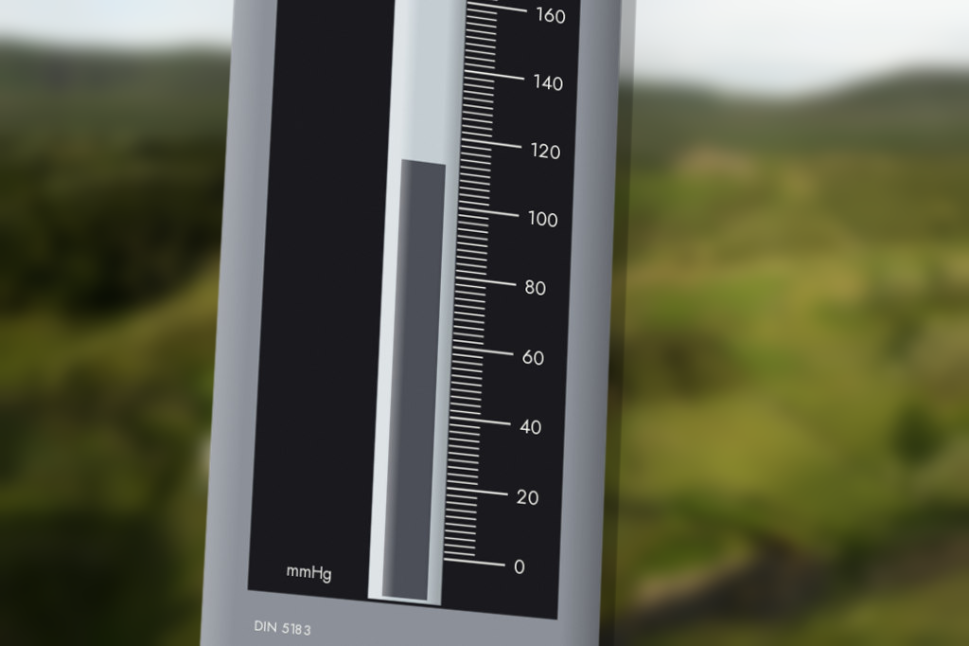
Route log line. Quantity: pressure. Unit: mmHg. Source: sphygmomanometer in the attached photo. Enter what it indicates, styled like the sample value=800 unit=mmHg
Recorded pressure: value=112 unit=mmHg
